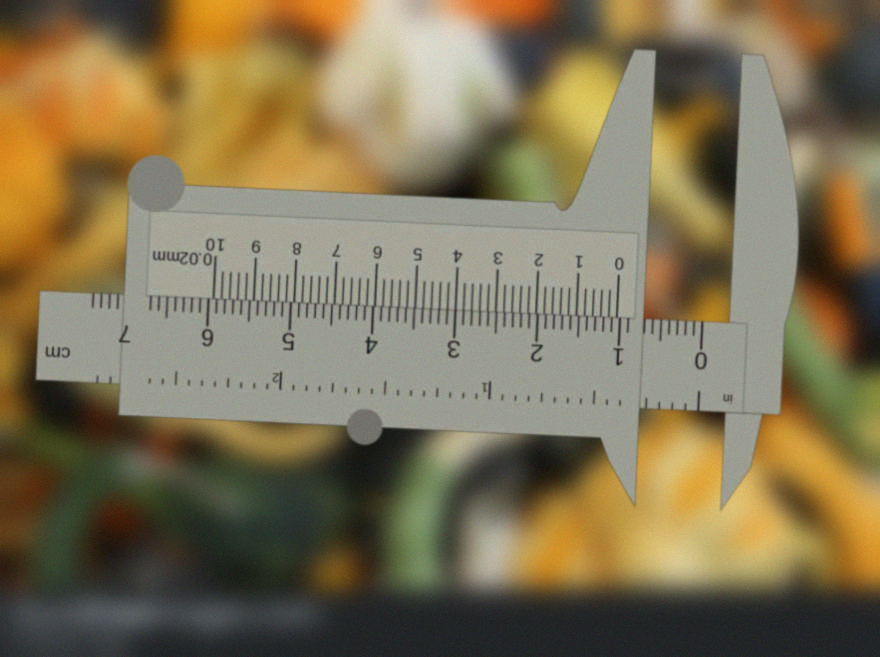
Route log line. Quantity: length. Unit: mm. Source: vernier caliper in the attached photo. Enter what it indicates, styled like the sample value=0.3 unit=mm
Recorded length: value=10.4 unit=mm
